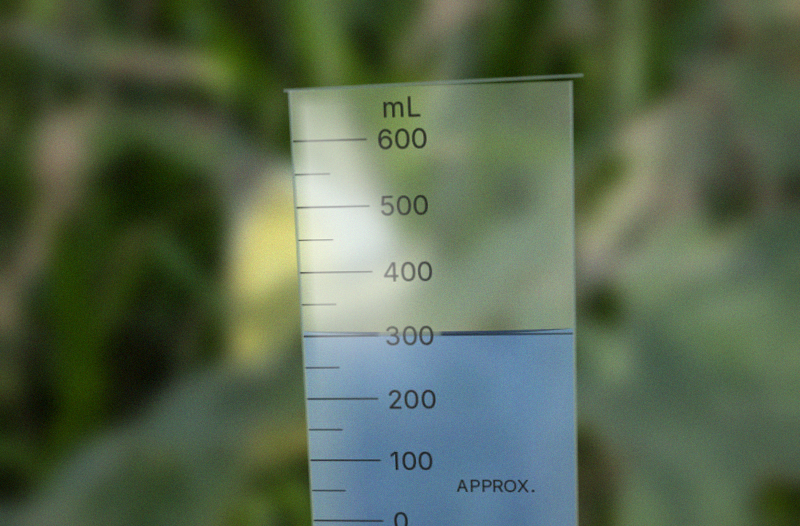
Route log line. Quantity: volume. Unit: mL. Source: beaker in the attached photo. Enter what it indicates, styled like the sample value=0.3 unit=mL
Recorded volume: value=300 unit=mL
